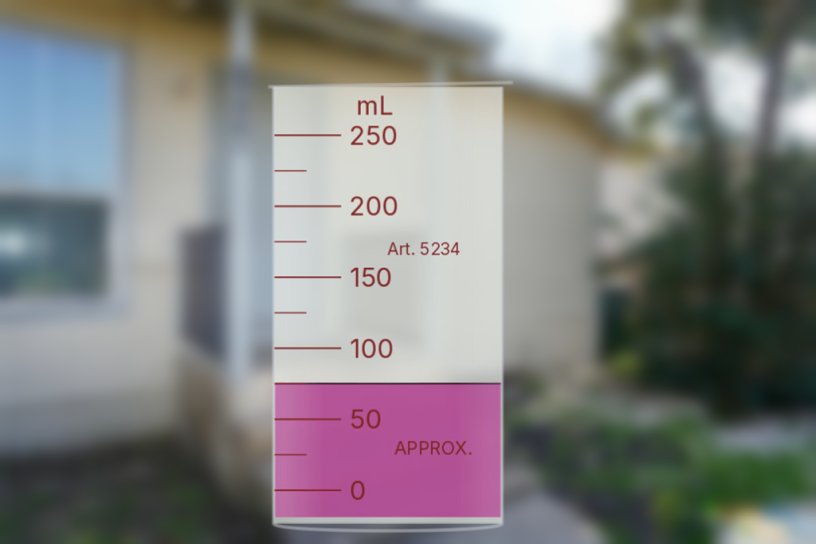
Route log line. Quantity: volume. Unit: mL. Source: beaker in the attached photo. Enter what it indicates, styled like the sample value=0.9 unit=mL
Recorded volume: value=75 unit=mL
